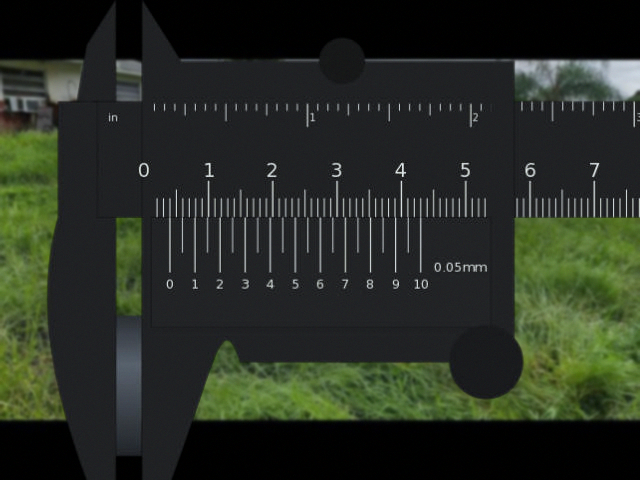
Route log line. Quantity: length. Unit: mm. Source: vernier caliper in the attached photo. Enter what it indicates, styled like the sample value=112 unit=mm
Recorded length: value=4.0 unit=mm
